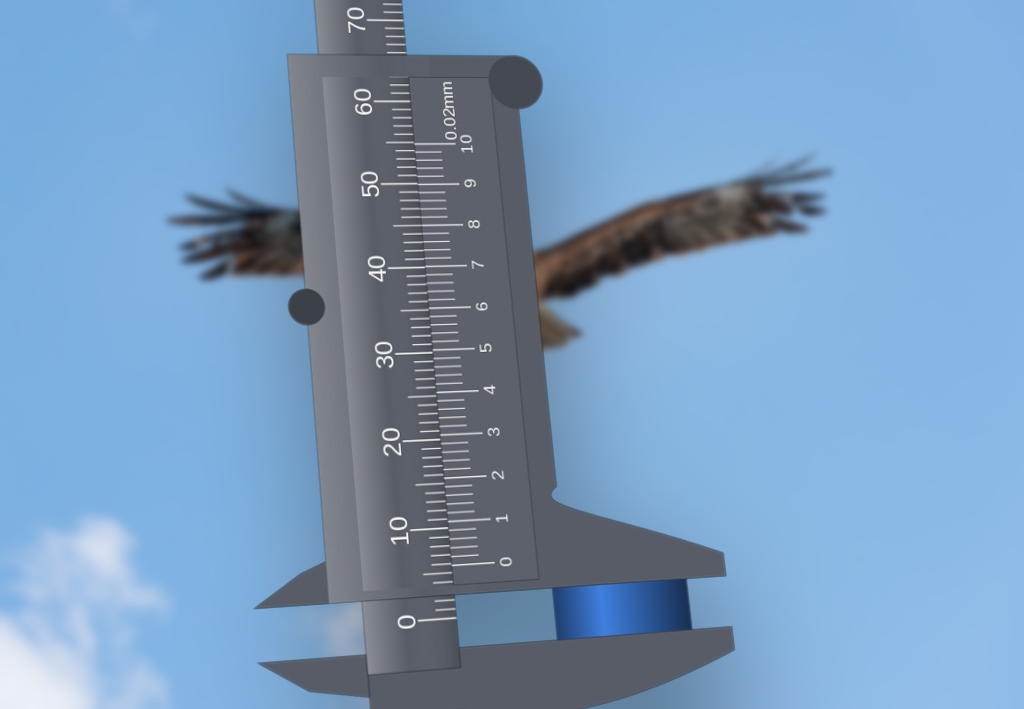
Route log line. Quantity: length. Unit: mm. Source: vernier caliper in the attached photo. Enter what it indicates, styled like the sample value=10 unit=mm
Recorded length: value=5.8 unit=mm
